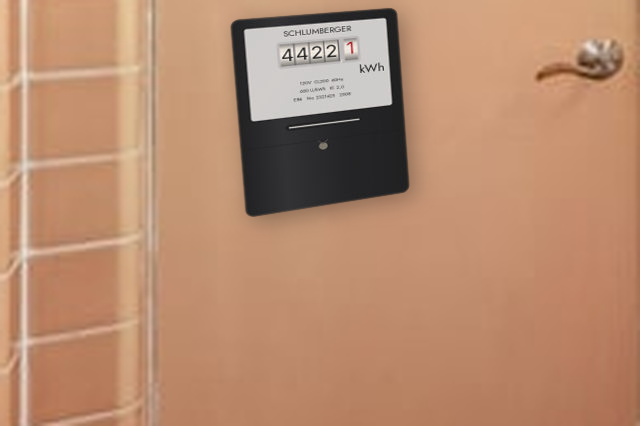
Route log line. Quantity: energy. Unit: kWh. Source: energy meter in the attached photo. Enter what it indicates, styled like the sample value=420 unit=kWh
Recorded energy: value=4422.1 unit=kWh
